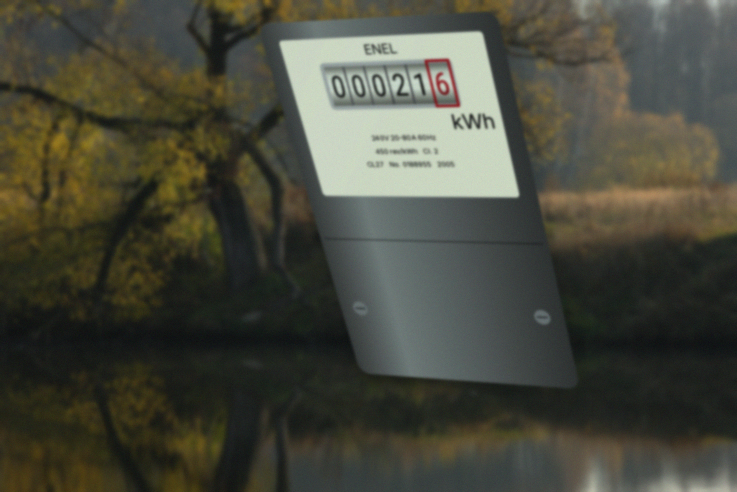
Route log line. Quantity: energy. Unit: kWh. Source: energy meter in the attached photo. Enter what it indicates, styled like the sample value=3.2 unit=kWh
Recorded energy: value=21.6 unit=kWh
